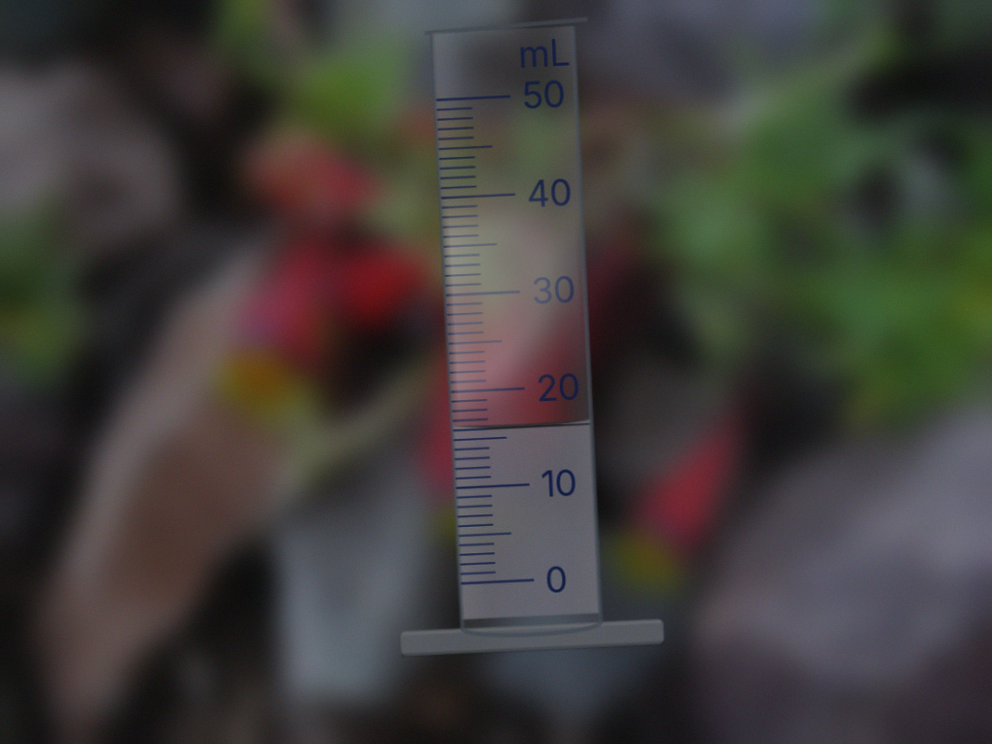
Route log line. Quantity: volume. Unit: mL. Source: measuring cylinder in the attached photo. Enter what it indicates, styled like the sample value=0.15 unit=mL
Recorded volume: value=16 unit=mL
